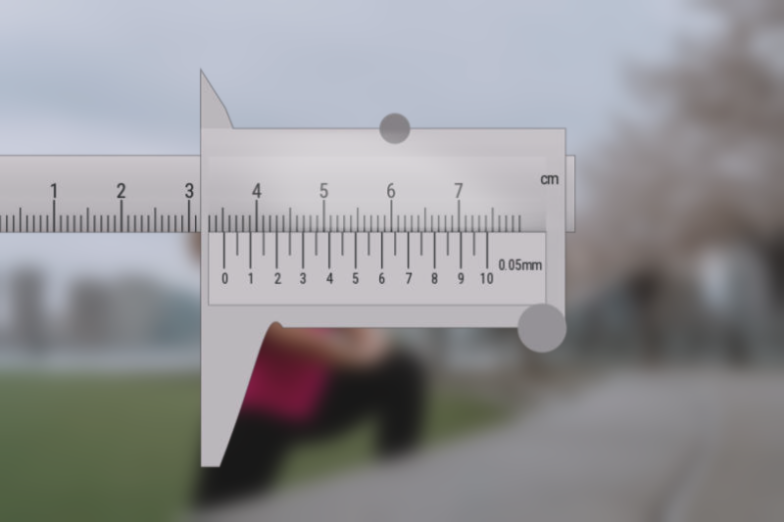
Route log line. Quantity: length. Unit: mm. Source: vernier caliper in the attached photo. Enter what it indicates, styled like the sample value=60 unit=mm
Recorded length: value=35.2 unit=mm
